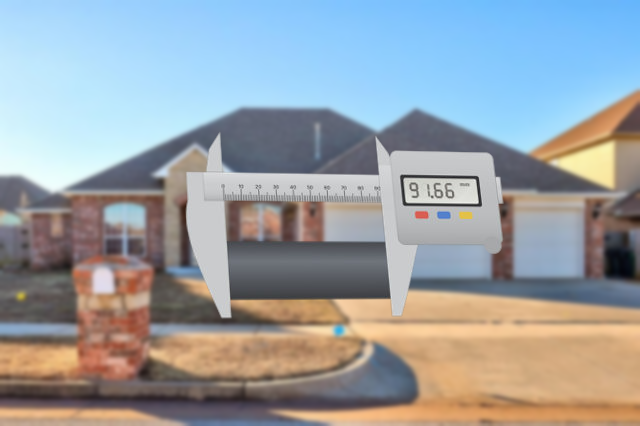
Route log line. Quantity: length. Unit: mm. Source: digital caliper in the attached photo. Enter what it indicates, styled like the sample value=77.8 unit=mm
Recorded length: value=91.66 unit=mm
